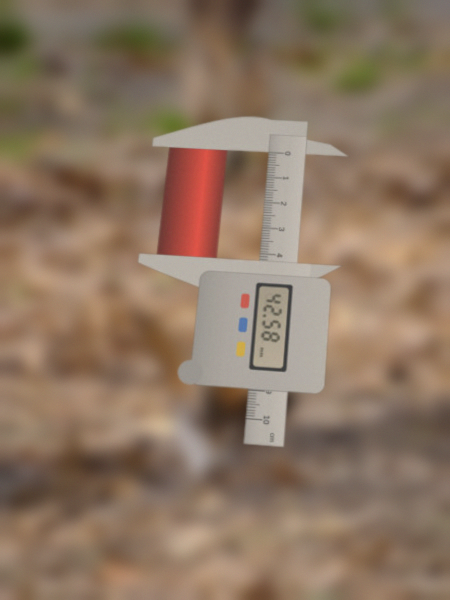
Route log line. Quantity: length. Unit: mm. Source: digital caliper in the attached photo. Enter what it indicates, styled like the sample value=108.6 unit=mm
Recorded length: value=42.58 unit=mm
